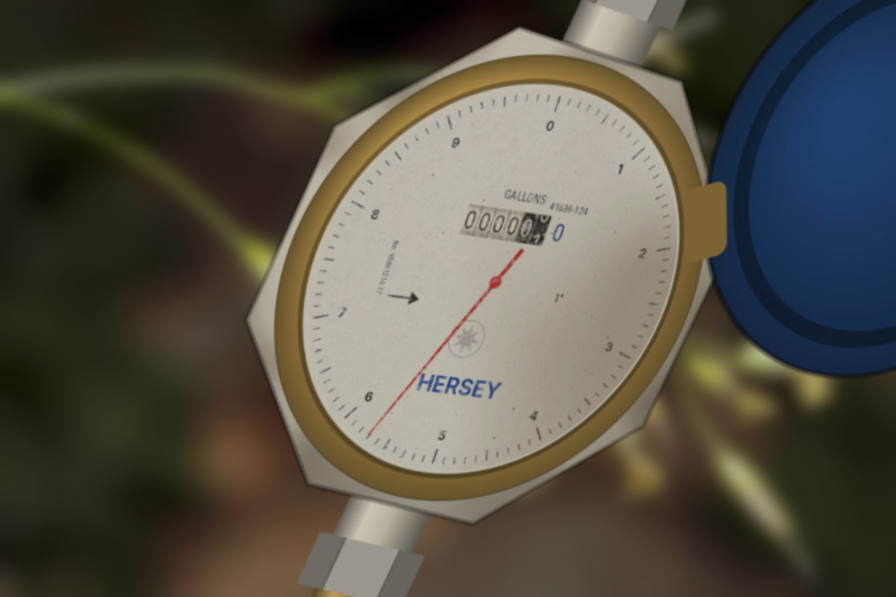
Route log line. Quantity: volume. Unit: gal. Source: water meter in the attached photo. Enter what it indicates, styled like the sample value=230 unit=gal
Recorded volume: value=5.7 unit=gal
